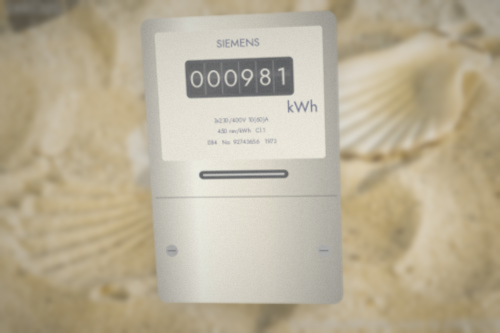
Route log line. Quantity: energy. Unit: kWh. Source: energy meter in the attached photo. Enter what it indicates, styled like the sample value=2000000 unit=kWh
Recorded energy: value=981 unit=kWh
